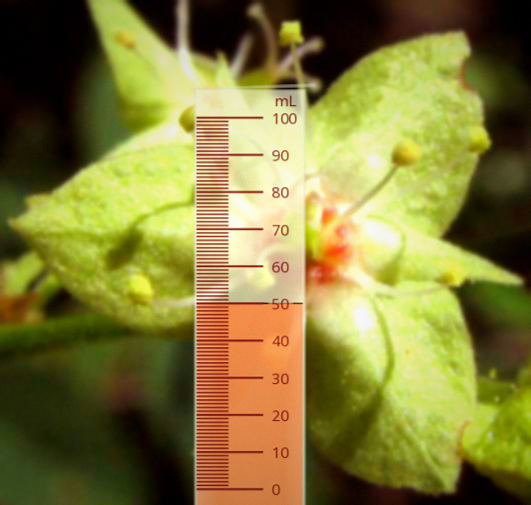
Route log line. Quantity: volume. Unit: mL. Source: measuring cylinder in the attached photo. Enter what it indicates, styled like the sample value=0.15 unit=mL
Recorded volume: value=50 unit=mL
